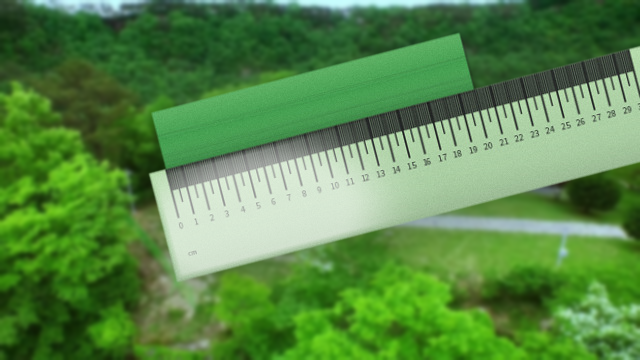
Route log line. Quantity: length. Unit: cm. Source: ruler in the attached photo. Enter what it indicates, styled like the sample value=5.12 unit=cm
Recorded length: value=20 unit=cm
